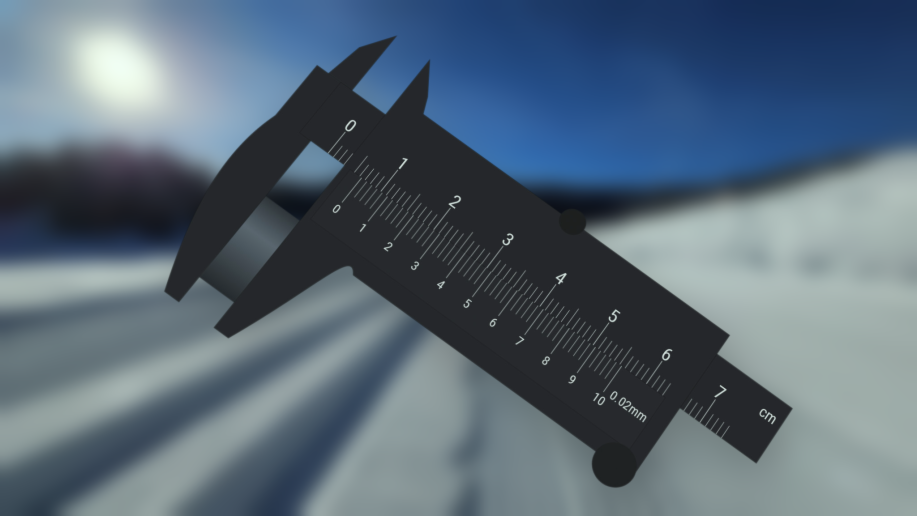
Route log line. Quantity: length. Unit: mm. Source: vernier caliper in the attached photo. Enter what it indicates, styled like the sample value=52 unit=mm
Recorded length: value=6.4 unit=mm
